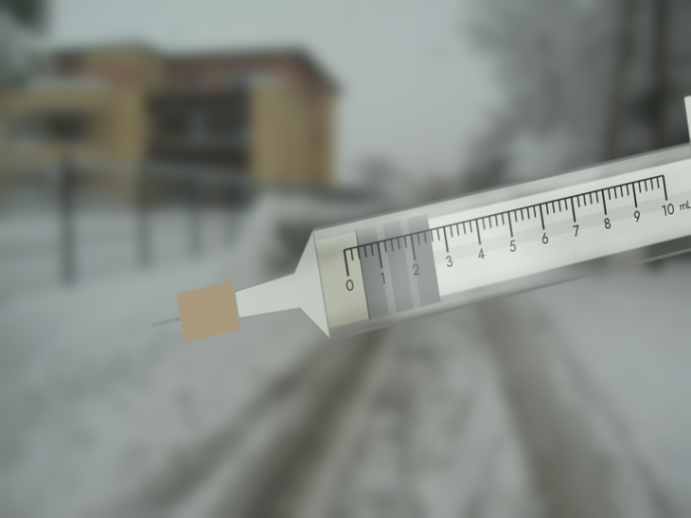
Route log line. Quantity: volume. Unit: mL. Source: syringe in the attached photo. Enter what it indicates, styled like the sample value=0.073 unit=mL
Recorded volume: value=0.4 unit=mL
